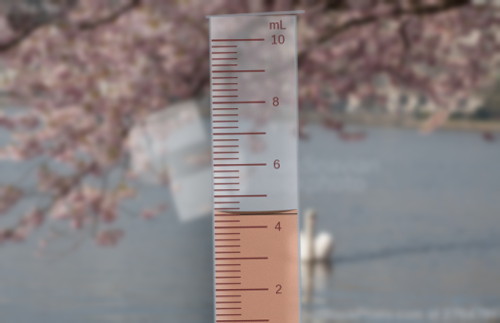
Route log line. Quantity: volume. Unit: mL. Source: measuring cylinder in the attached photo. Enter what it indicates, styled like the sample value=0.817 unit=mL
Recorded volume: value=4.4 unit=mL
